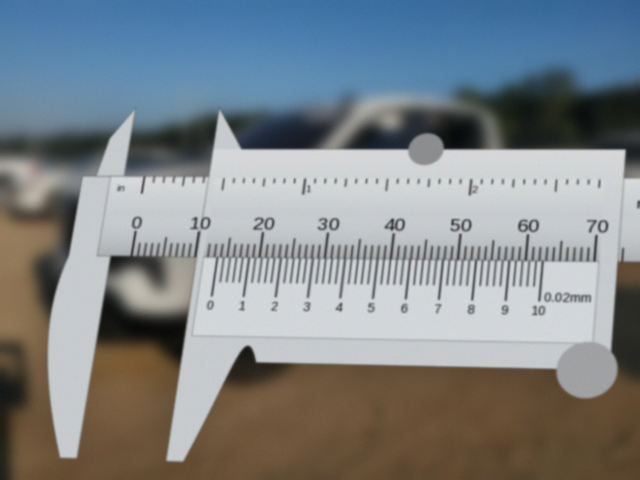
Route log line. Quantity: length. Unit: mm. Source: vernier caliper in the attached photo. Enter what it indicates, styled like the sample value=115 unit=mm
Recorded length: value=13.5 unit=mm
